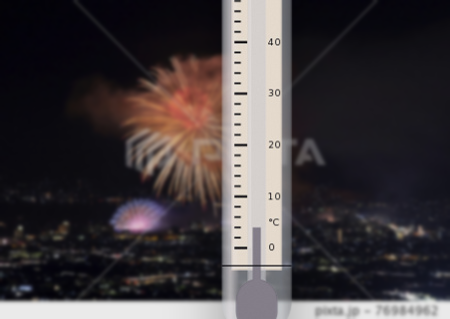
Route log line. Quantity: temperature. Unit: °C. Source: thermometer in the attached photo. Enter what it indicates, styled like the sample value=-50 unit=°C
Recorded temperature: value=4 unit=°C
